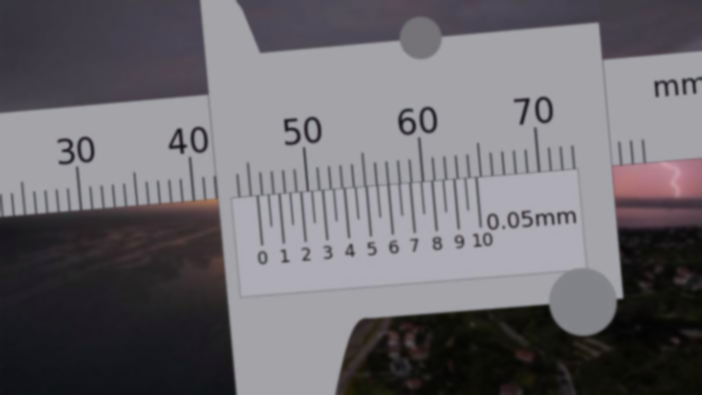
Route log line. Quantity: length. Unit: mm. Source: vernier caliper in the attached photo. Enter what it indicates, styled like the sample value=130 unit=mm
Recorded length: value=45.6 unit=mm
